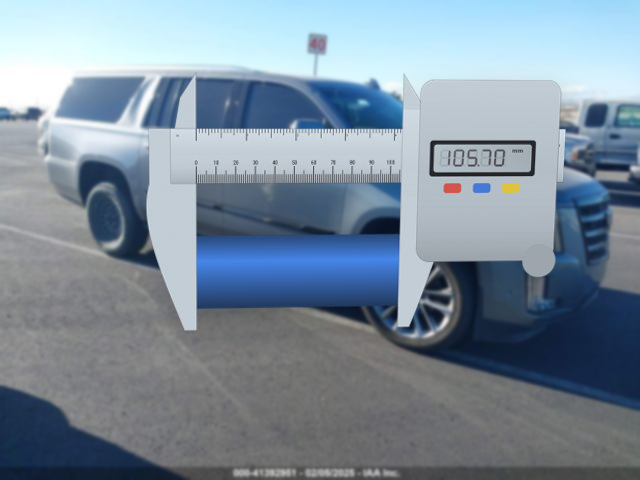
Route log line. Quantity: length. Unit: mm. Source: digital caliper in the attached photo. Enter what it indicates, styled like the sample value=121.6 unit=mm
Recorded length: value=105.70 unit=mm
